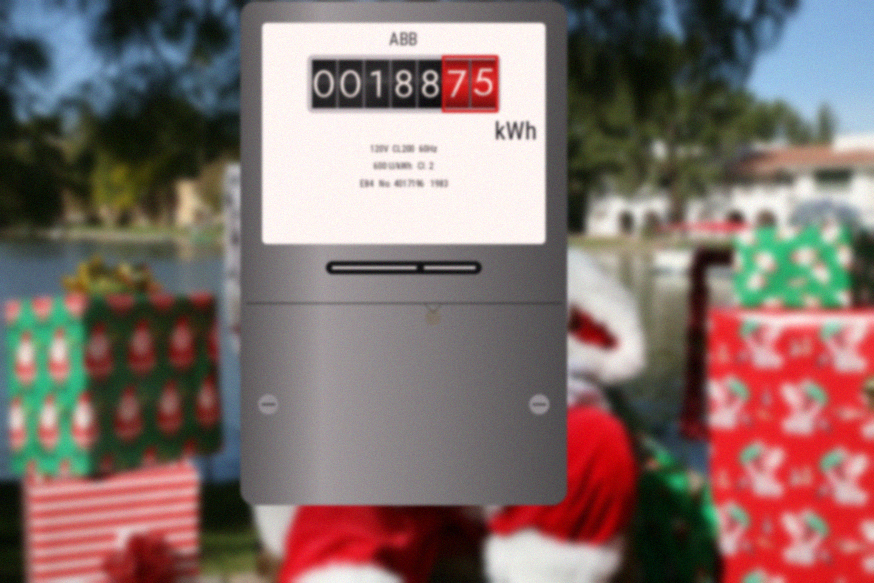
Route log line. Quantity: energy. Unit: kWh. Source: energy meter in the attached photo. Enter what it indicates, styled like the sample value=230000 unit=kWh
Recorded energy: value=188.75 unit=kWh
